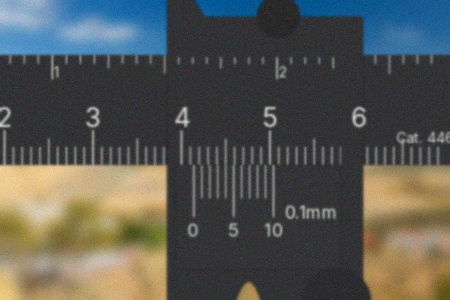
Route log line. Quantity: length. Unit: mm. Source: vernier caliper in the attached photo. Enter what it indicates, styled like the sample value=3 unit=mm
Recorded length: value=41.4 unit=mm
